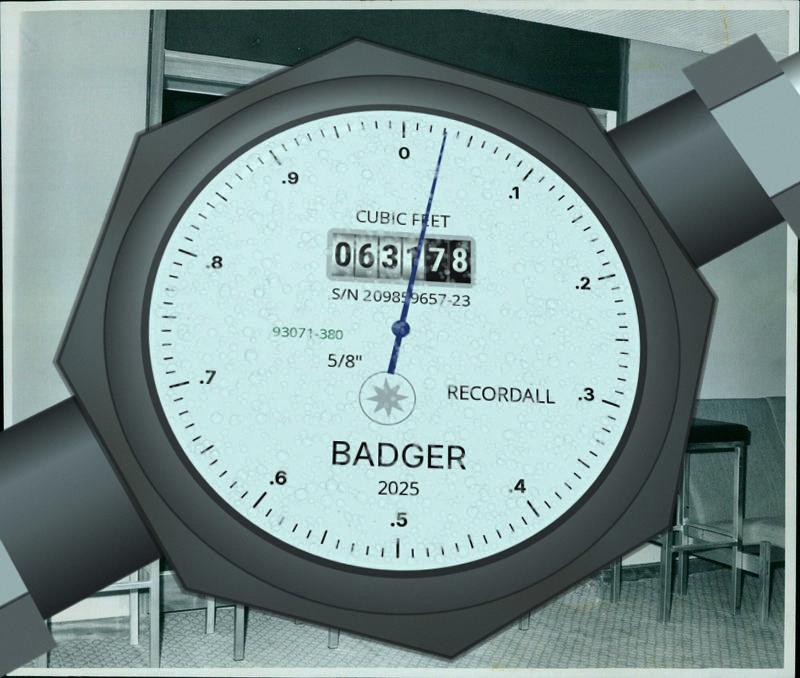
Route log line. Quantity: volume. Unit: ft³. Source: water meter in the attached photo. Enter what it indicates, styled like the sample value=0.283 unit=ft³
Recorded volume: value=63178.03 unit=ft³
